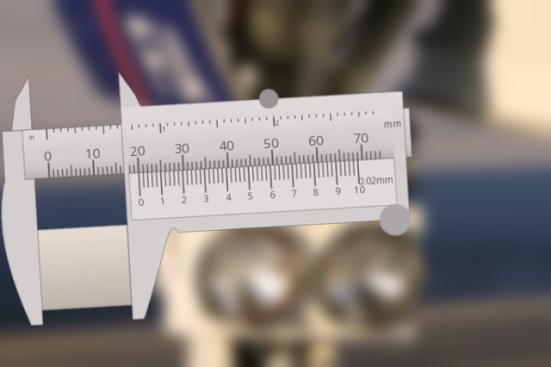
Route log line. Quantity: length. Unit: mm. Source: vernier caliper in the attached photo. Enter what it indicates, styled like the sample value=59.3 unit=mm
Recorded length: value=20.0 unit=mm
